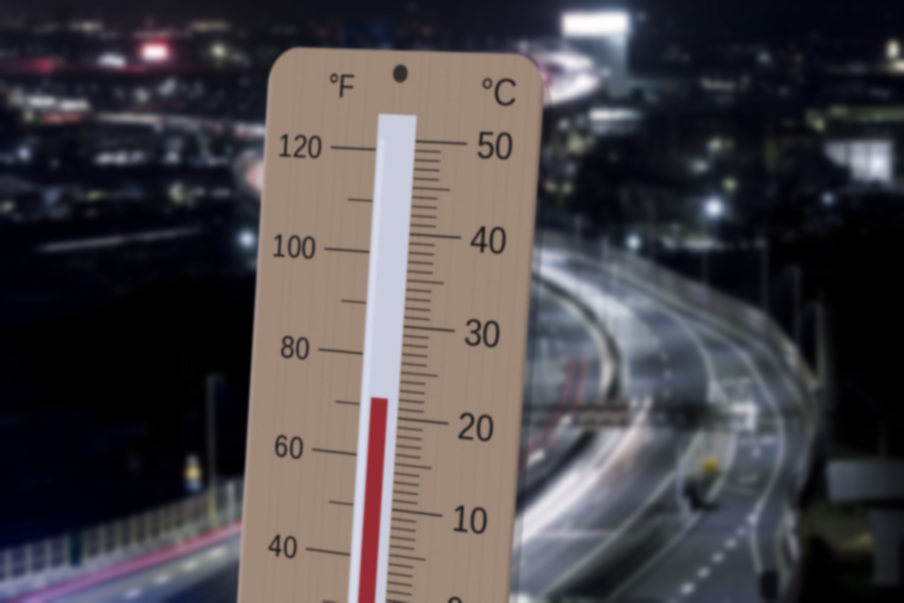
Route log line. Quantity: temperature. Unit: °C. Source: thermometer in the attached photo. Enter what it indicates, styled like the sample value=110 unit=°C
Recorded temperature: value=22 unit=°C
